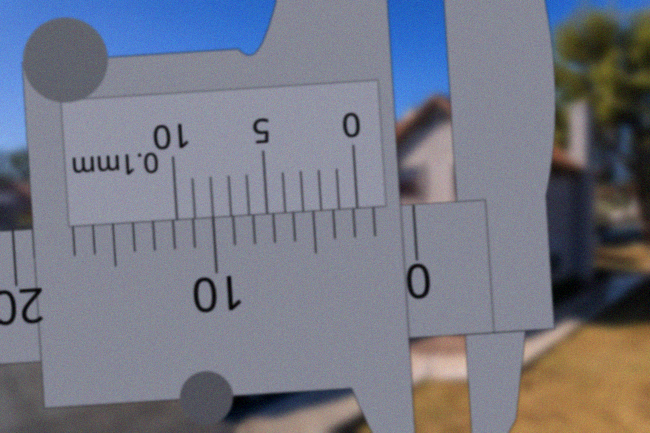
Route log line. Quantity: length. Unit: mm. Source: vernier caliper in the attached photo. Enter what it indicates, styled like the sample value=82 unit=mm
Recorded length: value=2.8 unit=mm
